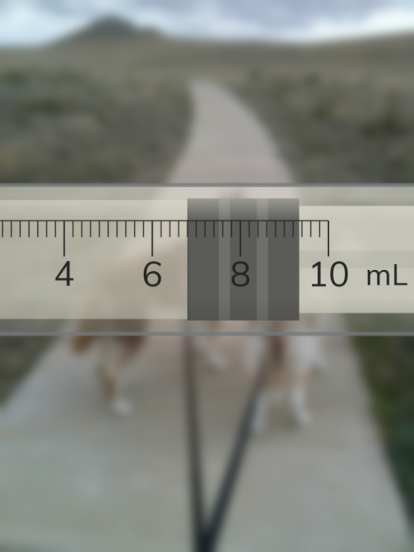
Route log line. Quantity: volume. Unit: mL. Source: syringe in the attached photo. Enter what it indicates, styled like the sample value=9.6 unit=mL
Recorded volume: value=6.8 unit=mL
